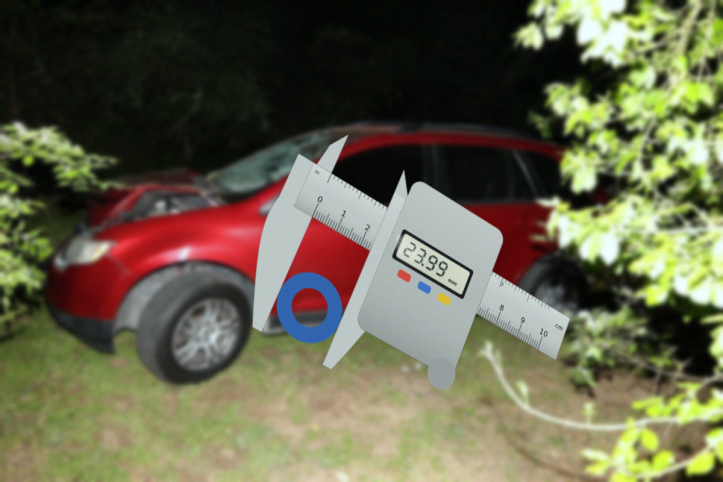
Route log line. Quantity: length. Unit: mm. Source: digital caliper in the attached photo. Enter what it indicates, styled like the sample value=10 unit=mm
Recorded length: value=23.99 unit=mm
